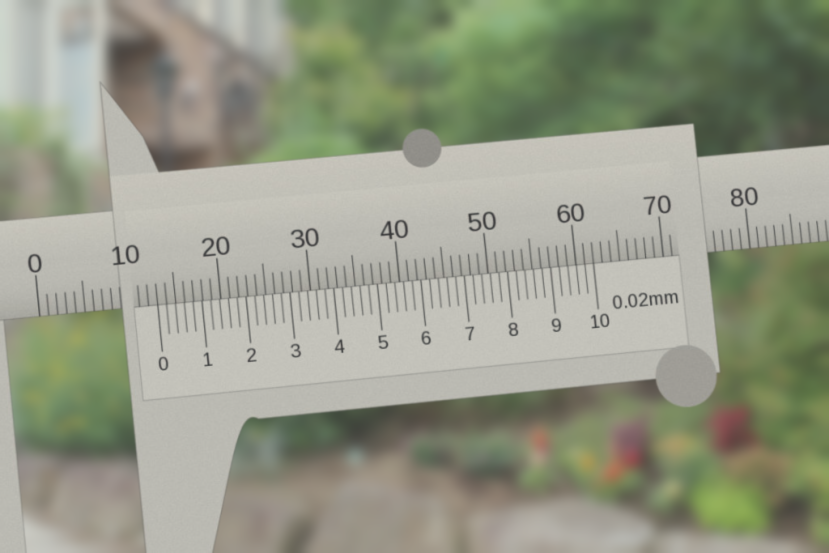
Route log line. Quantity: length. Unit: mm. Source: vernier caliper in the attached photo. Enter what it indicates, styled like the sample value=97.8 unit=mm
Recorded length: value=13.0 unit=mm
